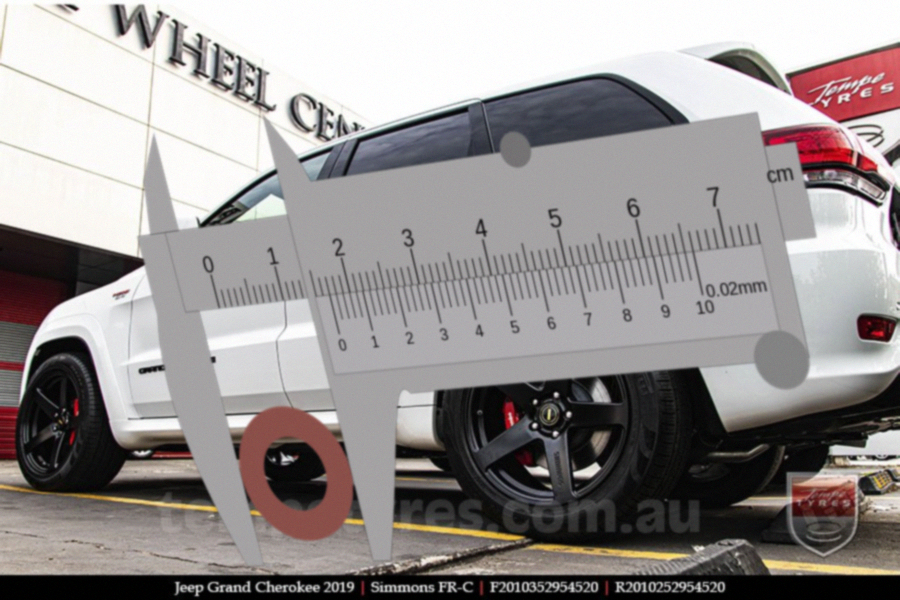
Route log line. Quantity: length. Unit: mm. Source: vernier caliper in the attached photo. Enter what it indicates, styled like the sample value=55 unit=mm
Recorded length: value=17.0 unit=mm
